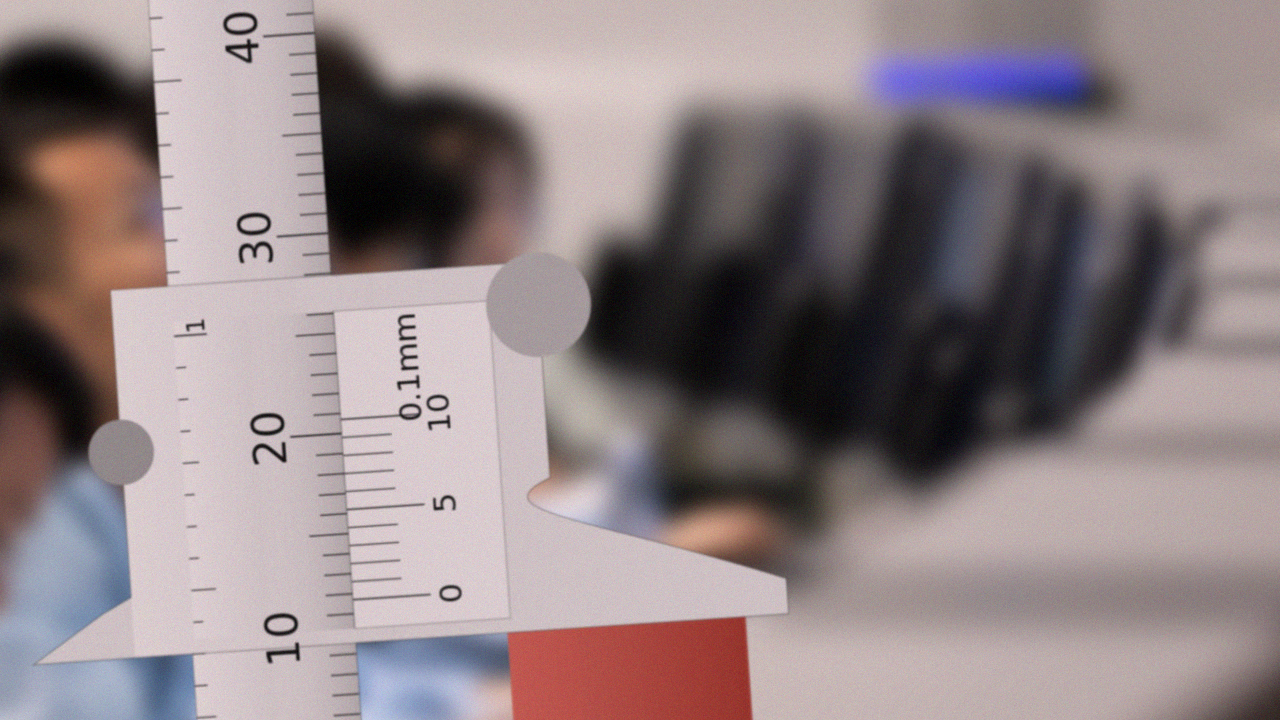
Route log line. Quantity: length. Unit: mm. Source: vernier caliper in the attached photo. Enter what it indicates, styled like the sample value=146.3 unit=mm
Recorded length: value=11.7 unit=mm
